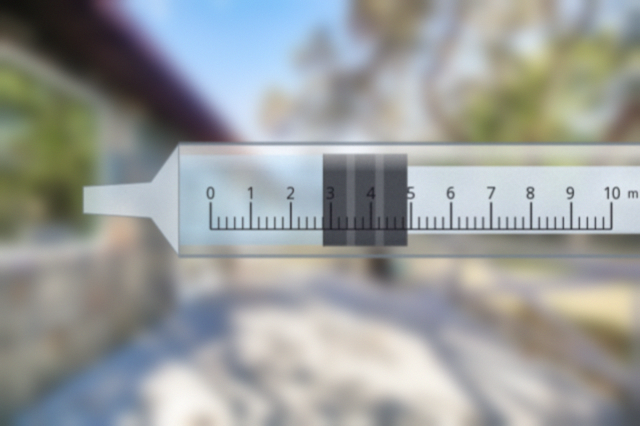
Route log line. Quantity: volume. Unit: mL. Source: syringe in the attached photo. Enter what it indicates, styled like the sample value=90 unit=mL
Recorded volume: value=2.8 unit=mL
